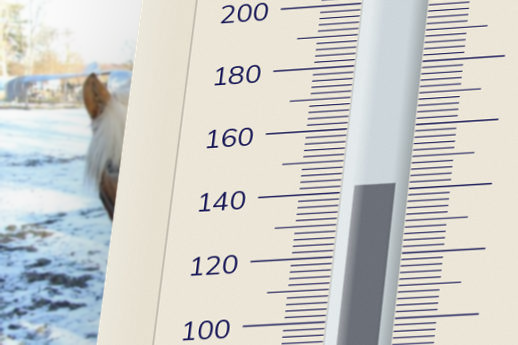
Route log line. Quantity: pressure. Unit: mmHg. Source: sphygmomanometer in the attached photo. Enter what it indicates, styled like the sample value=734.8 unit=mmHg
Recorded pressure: value=142 unit=mmHg
